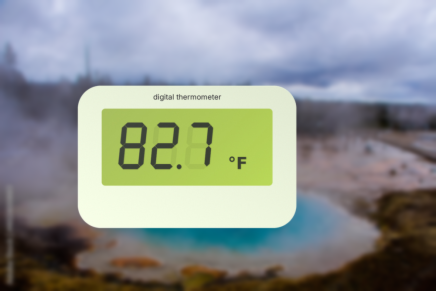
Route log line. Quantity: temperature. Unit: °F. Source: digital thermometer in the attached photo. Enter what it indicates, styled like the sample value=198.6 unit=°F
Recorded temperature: value=82.7 unit=°F
